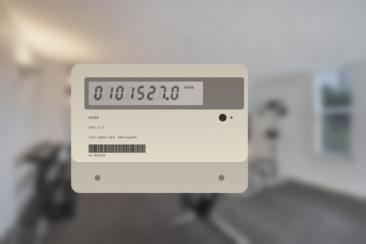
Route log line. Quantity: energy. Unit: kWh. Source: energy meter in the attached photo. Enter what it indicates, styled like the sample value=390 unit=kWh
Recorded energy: value=101527.0 unit=kWh
